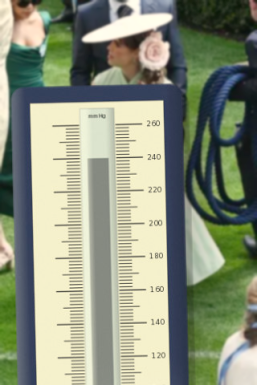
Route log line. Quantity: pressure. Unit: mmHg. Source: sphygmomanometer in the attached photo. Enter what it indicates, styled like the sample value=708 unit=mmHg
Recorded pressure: value=240 unit=mmHg
